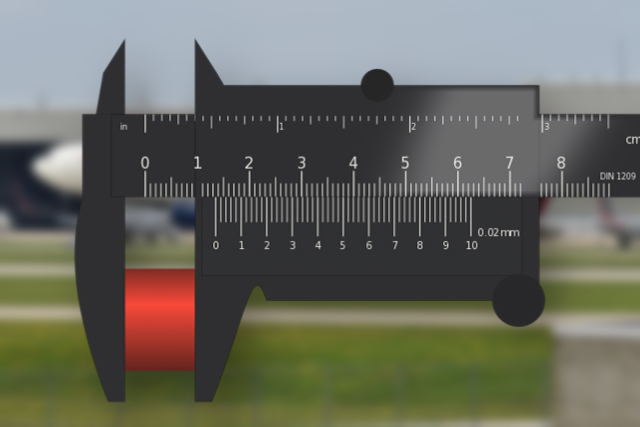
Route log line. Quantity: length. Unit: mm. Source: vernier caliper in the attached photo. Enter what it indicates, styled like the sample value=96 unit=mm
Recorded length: value=13.5 unit=mm
